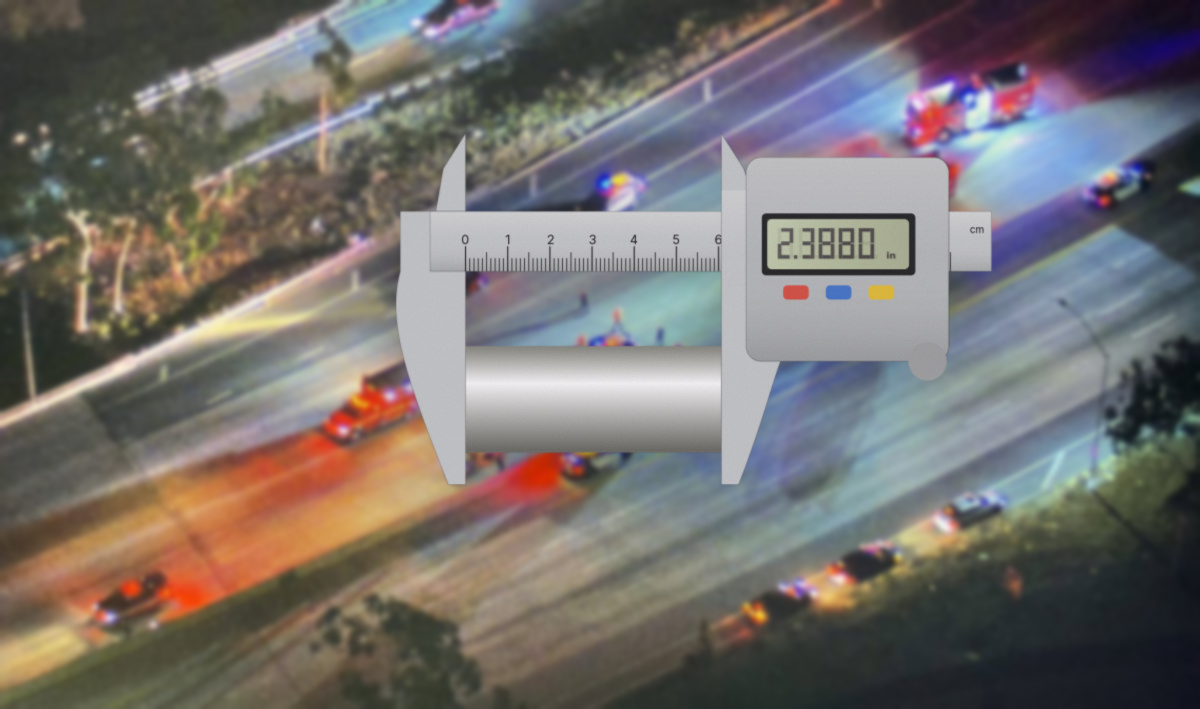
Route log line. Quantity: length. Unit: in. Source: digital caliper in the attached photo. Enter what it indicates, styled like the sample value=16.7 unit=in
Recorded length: value=2.3880 unit=in
